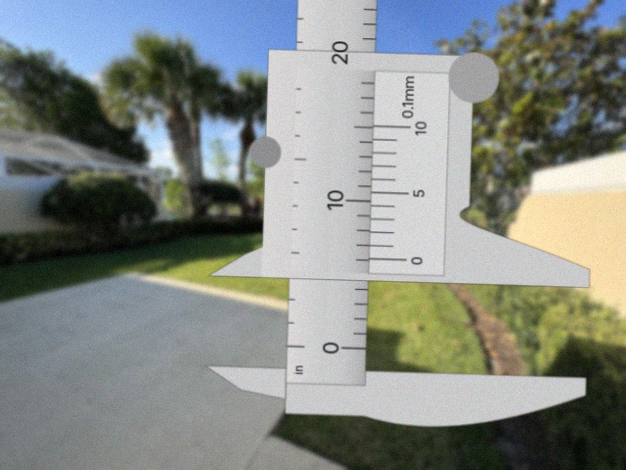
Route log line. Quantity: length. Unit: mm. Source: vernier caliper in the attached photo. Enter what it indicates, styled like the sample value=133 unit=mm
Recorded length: value=6.1 unit=mm
